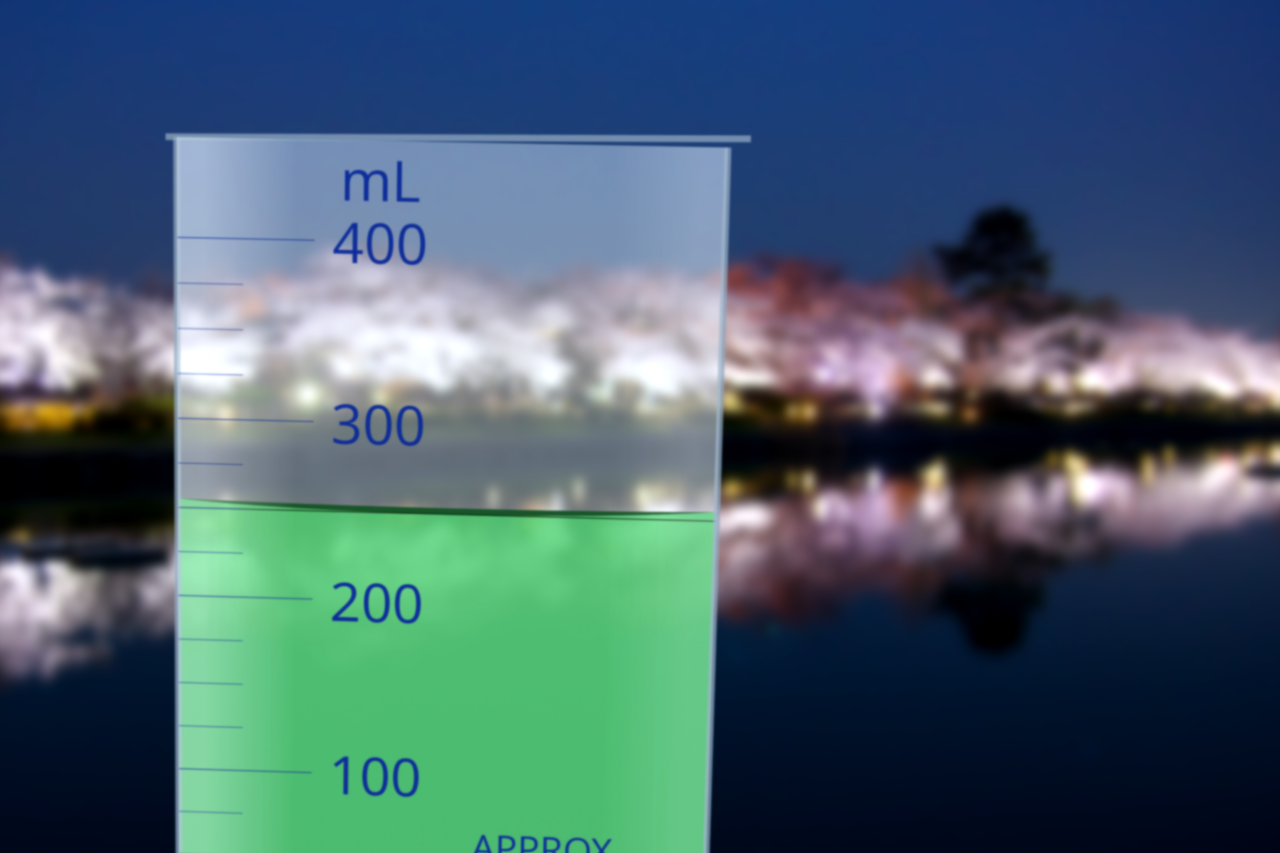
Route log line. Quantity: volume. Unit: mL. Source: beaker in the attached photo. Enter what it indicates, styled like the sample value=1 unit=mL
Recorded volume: value=250 unit=mL
